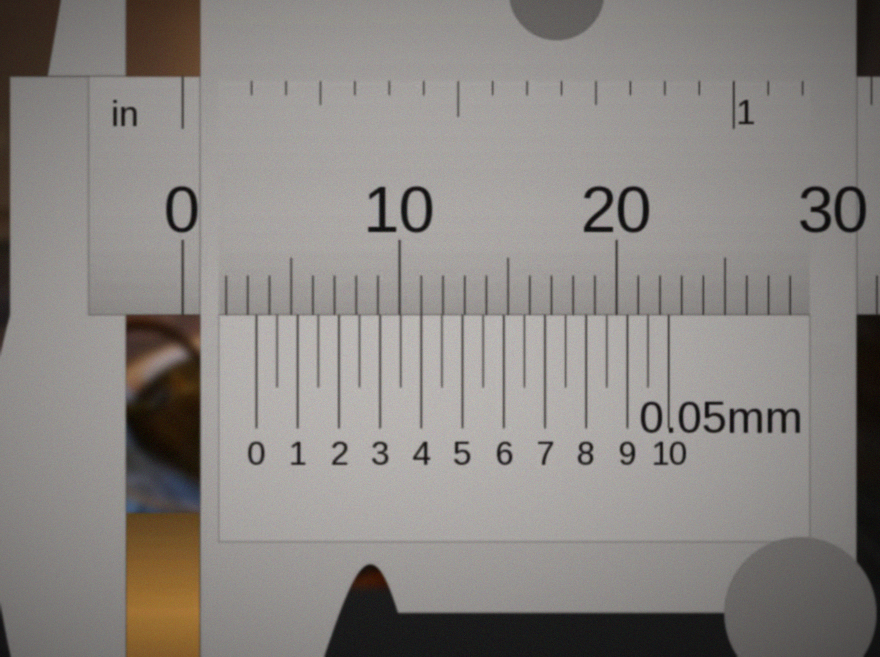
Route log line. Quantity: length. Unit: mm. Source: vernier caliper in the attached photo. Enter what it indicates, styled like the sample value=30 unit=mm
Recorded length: value=3.4 unit=mm
